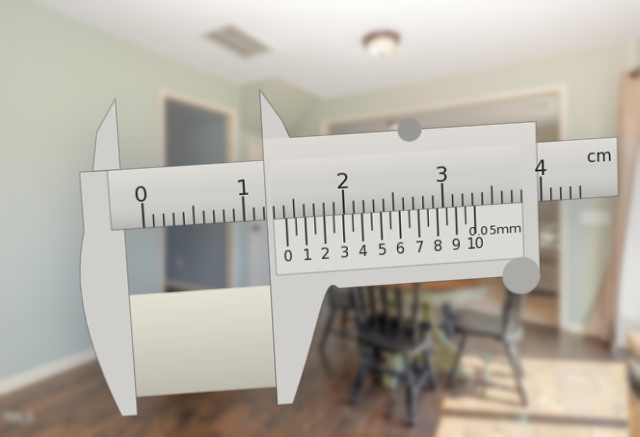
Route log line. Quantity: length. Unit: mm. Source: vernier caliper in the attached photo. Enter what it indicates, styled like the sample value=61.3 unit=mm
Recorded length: value=14.2 unit=mm
